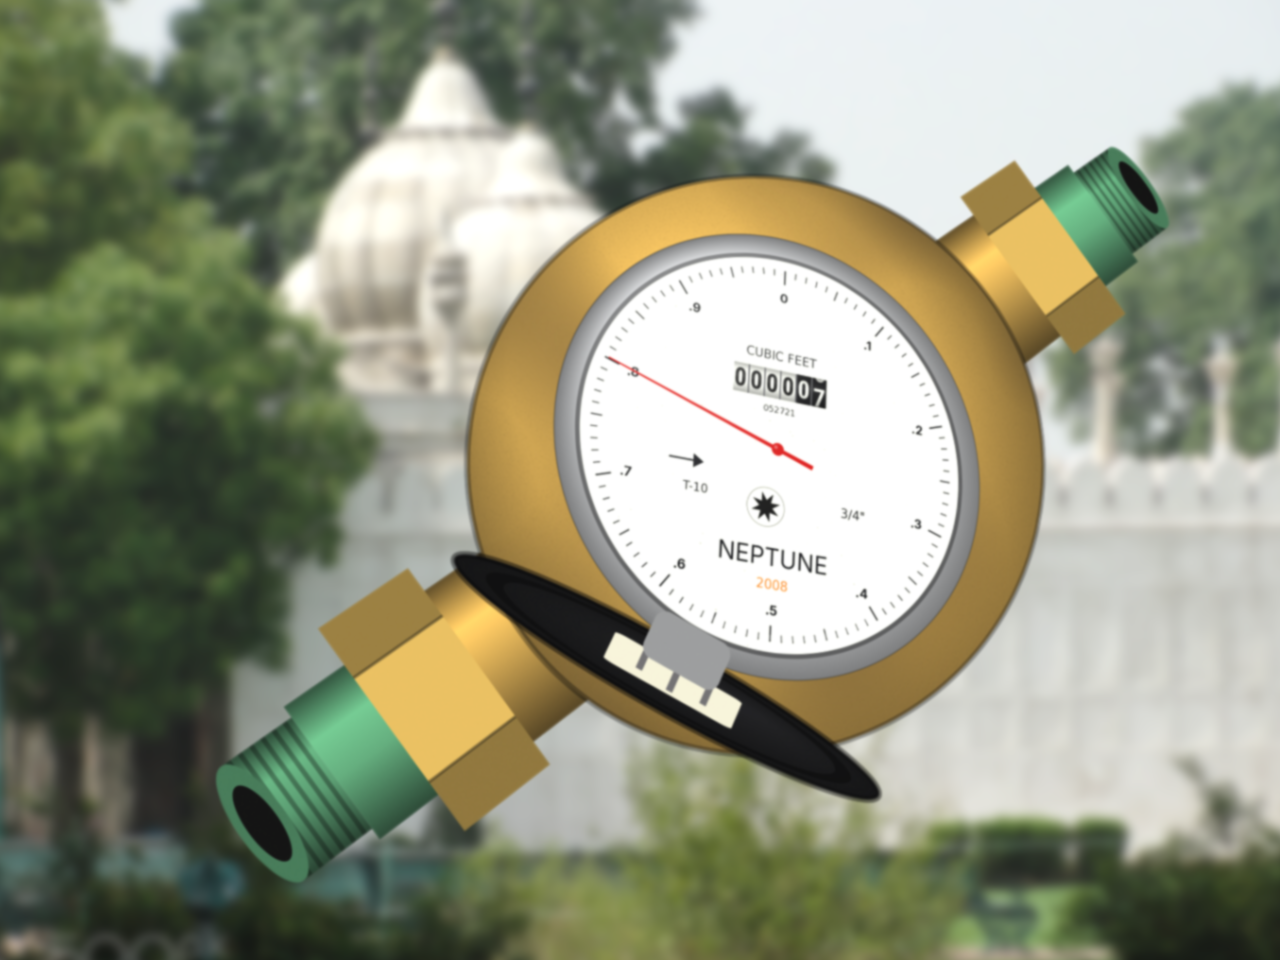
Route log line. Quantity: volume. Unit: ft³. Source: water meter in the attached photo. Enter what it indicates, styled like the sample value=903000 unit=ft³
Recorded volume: value=6.80 unit=ft³
